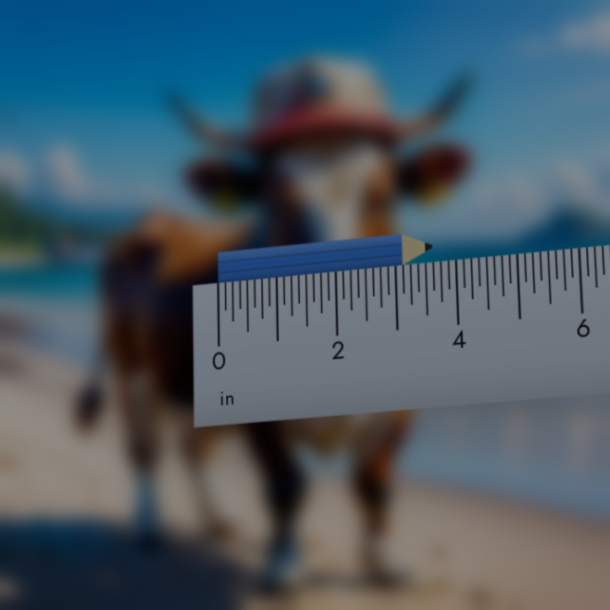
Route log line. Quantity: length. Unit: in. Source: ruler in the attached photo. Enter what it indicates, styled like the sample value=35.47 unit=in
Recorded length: value=3.625 unit=in
